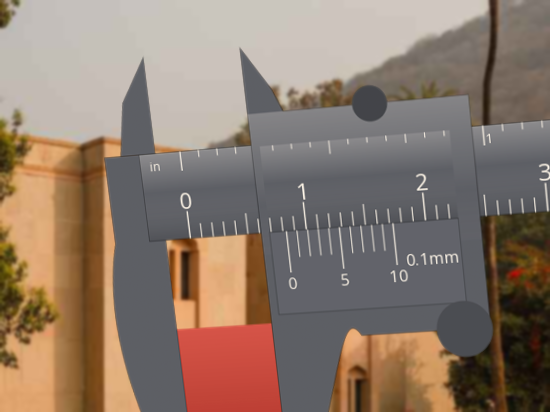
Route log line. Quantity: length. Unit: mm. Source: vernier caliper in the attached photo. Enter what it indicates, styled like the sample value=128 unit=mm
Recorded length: value=8.3 unit=mm
